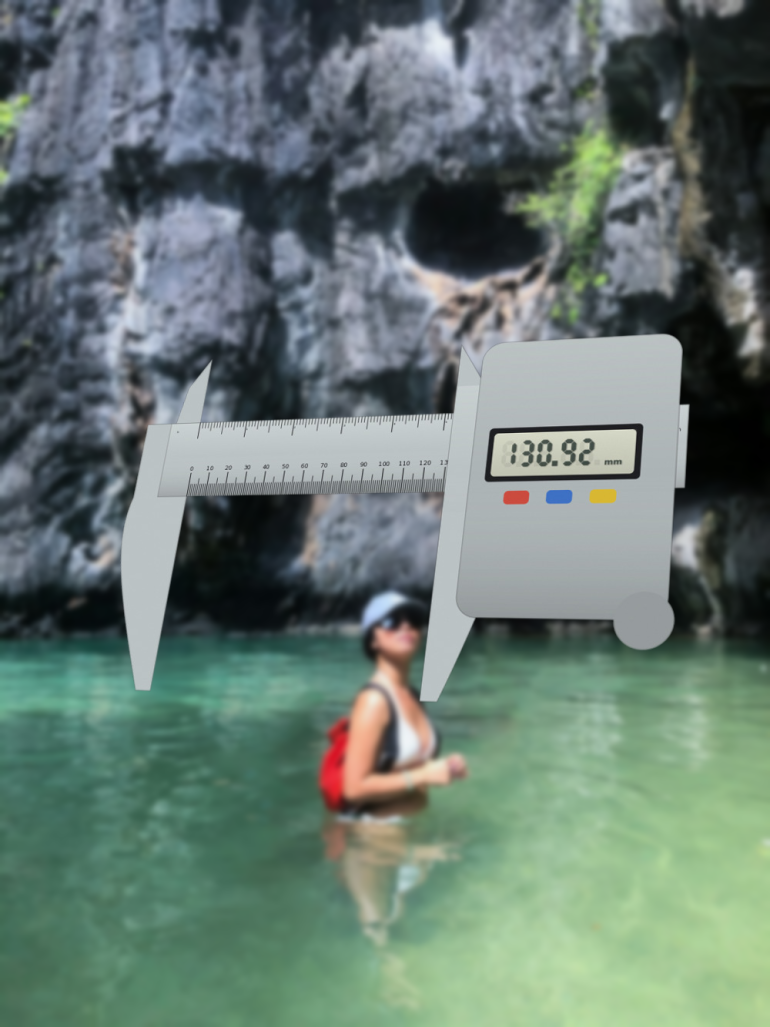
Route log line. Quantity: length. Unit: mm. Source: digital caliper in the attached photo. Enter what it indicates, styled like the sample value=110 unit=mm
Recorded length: value=130.92 unit=mm
